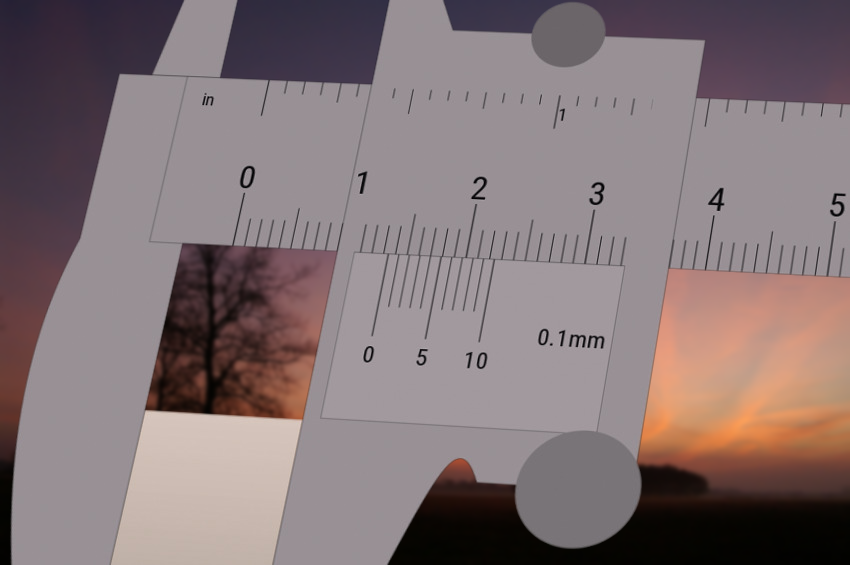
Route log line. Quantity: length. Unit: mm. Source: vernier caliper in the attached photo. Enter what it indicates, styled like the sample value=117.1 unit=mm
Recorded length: value=13.4 unit=mm
